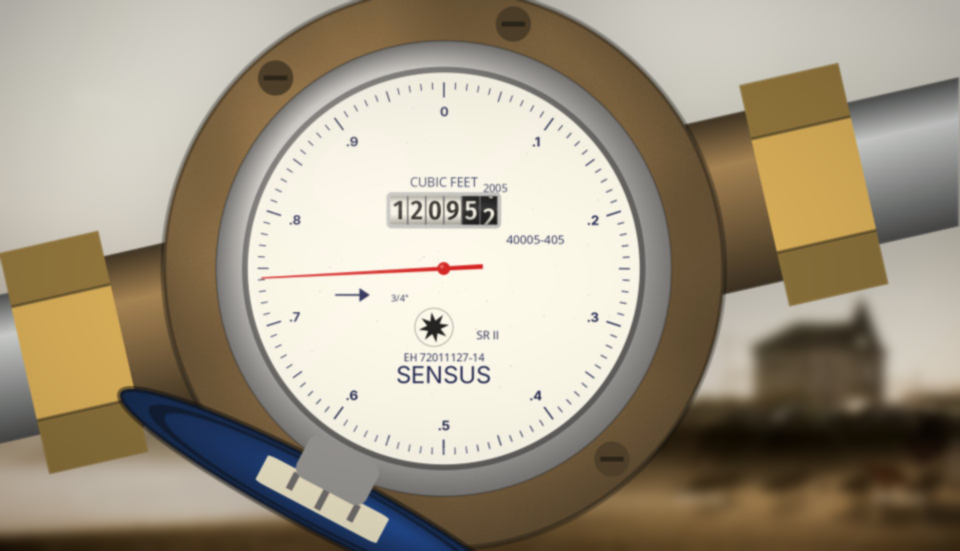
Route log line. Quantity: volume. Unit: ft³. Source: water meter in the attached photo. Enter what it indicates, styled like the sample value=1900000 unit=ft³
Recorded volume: value=120951.74 unit=ft³
